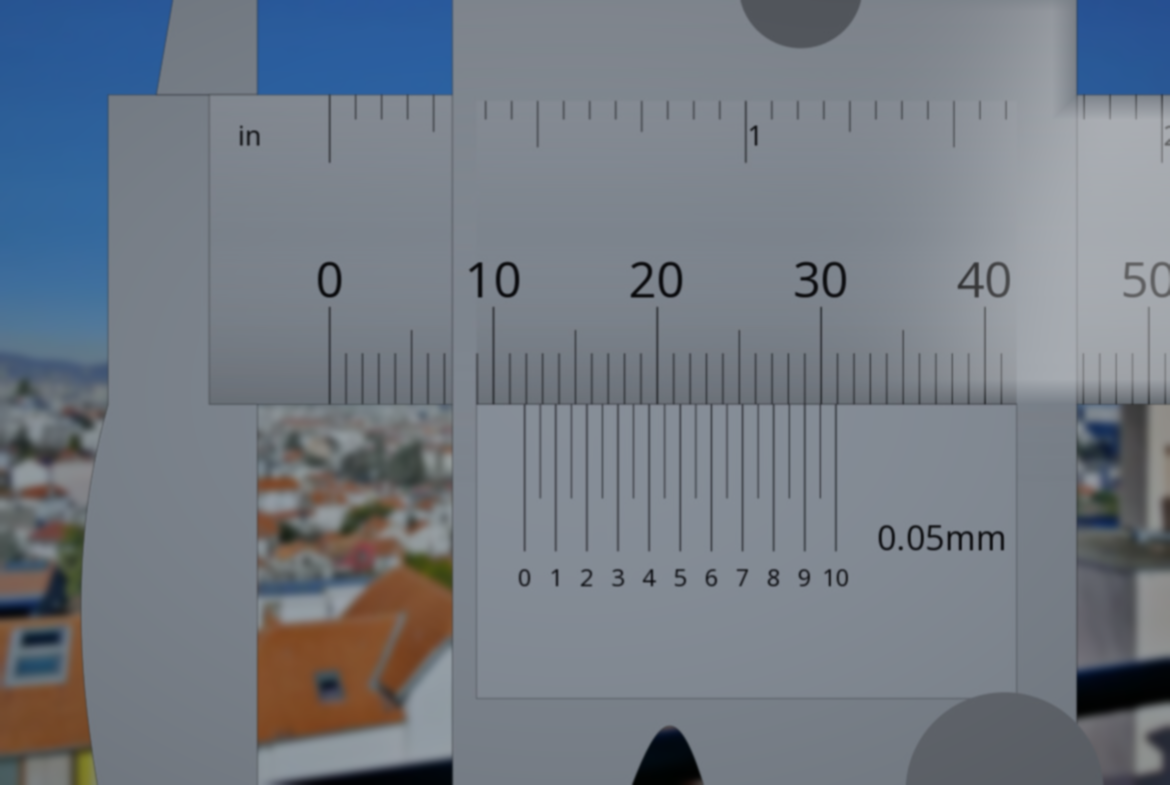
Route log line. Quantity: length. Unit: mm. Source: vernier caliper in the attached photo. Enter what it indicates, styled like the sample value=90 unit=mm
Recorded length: value=11.9 unit=mm
